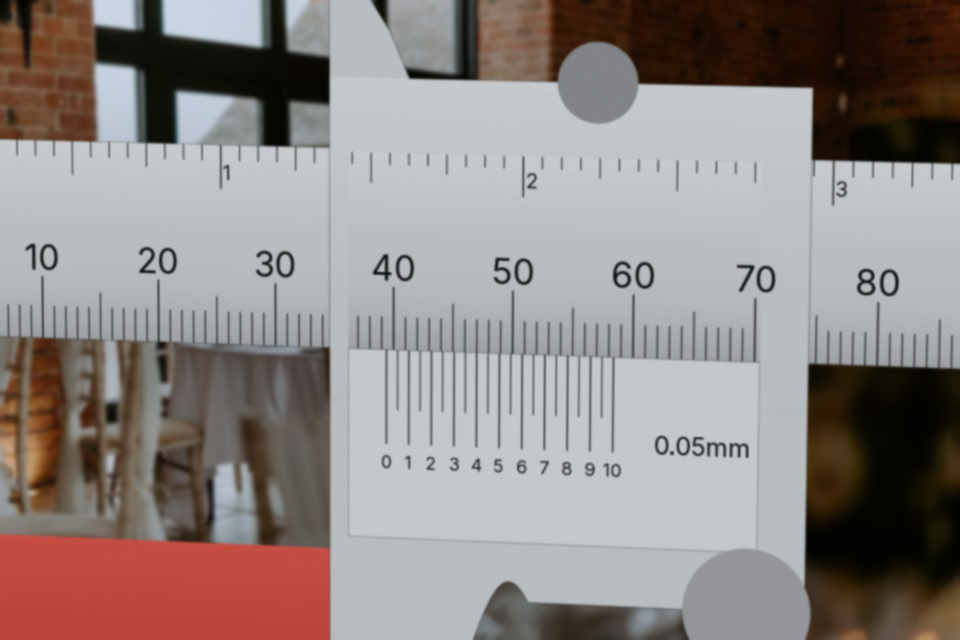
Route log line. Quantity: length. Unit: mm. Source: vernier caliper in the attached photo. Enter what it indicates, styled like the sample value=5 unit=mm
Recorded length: value=39.4 unit=mm
